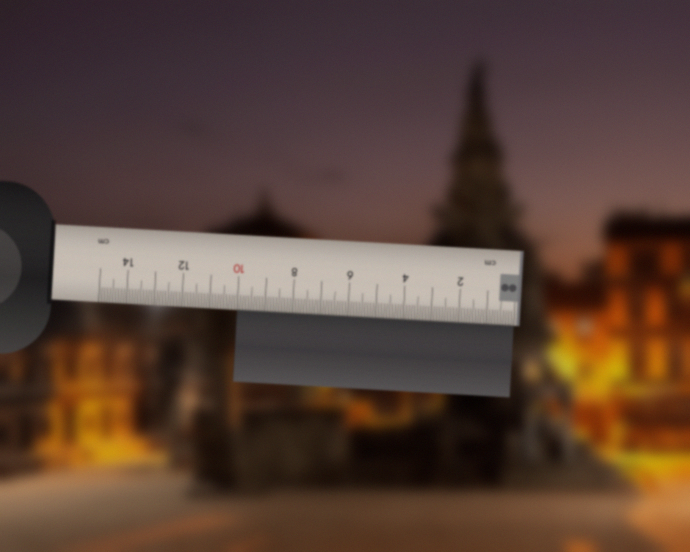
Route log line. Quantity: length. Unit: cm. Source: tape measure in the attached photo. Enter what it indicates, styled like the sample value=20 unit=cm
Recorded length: value=10 unit=cm
